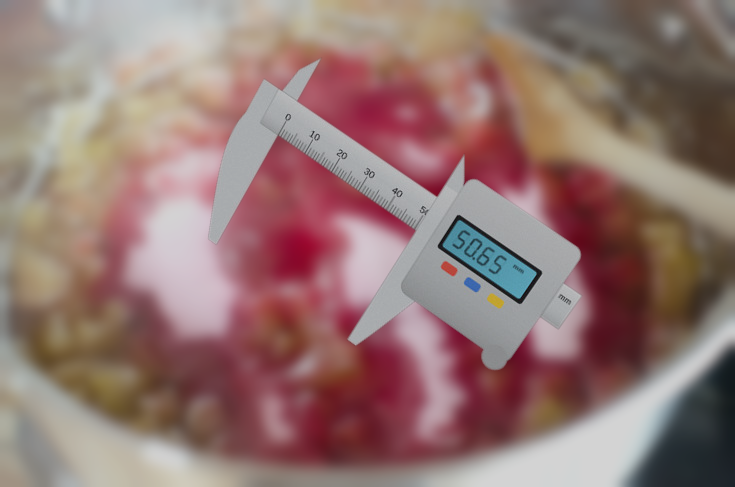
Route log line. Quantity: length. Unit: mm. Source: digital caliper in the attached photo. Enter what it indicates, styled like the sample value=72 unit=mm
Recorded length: value=50.65 unit=mm
